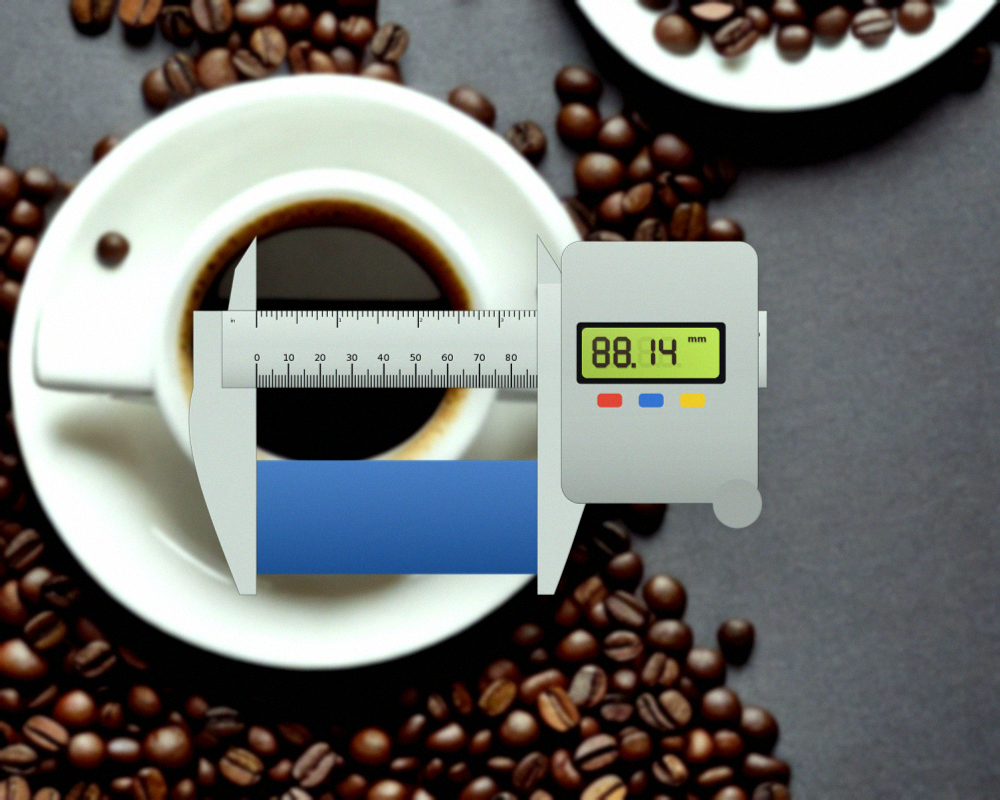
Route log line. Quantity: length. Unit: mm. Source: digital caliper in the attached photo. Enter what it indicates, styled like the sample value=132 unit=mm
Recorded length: value=88.14 unit=mm
